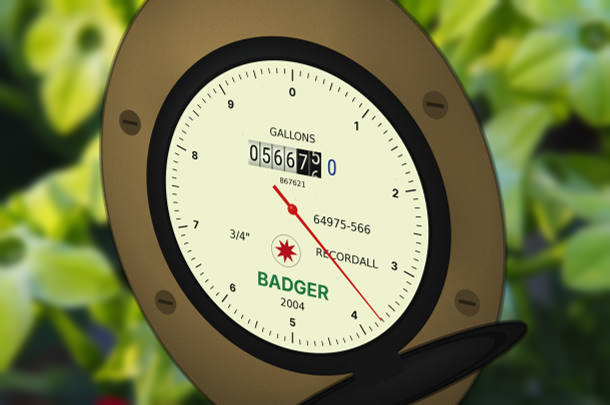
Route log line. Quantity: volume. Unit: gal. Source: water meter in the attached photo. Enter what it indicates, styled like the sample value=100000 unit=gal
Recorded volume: value=566753.7 unit=gal
